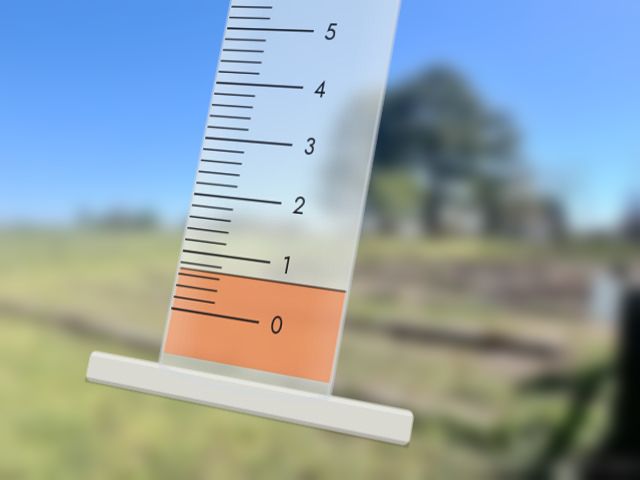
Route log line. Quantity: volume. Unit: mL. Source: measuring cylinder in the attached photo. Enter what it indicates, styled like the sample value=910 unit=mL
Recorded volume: value=0.7 unit=mL
